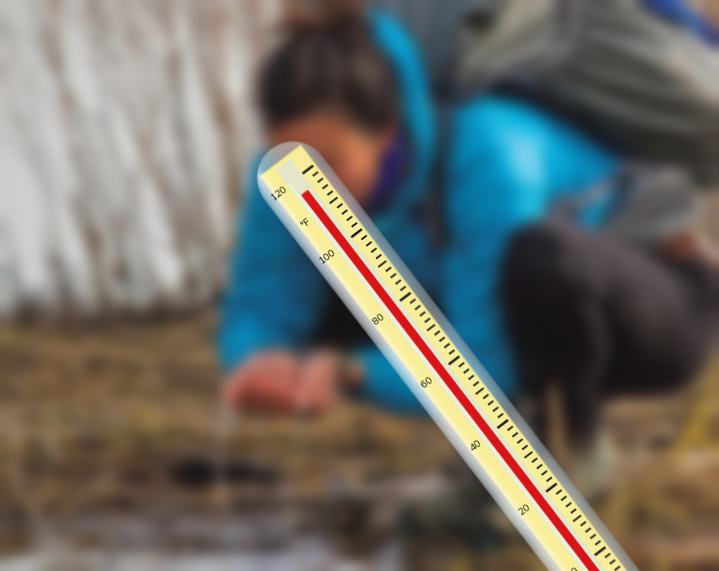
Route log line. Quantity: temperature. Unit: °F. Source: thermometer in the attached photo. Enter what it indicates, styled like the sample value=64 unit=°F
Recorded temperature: value=116 unit=°F
